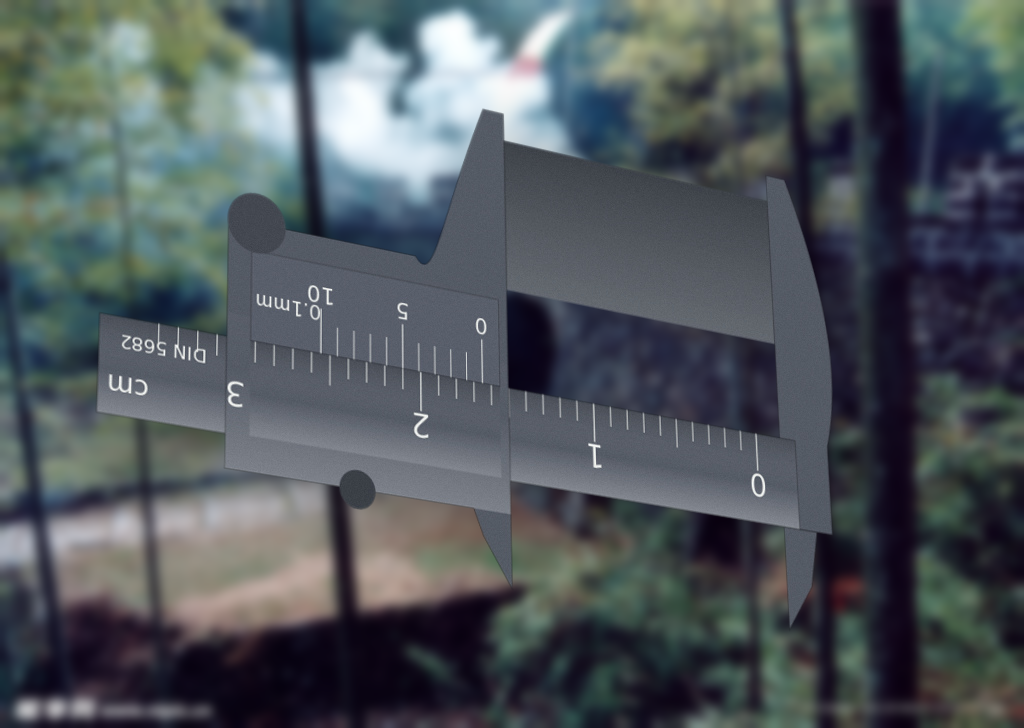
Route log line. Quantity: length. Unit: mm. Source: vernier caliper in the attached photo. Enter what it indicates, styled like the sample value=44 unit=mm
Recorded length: value=16.5 unit=mm
